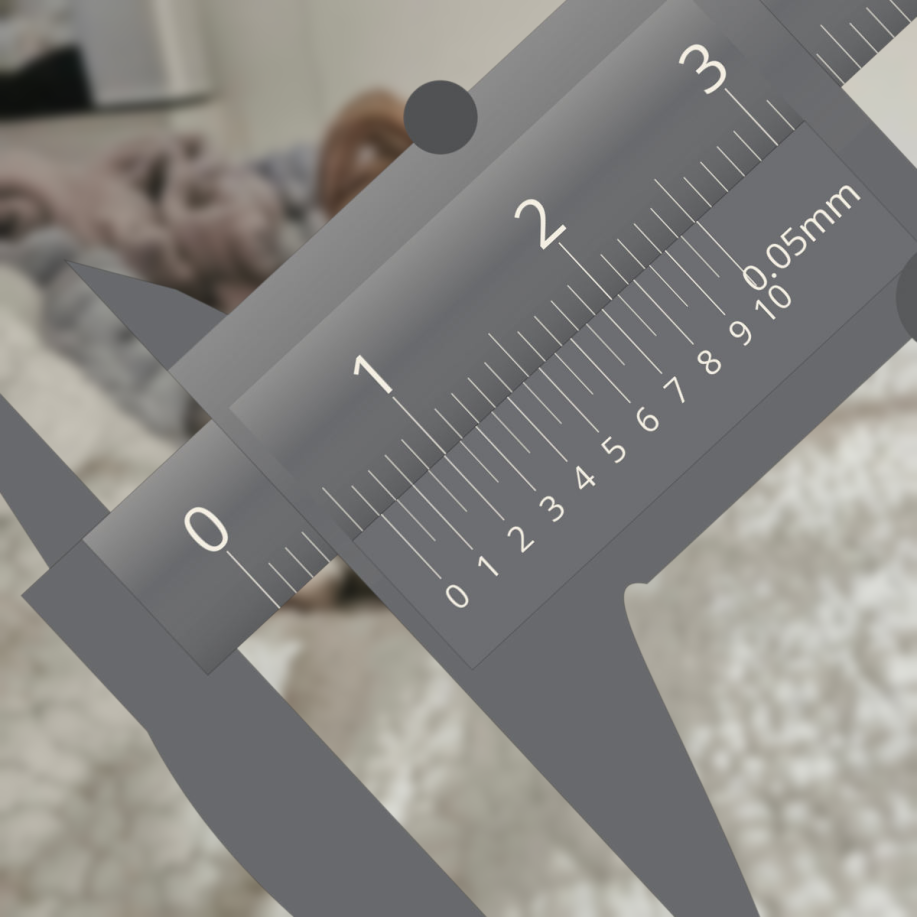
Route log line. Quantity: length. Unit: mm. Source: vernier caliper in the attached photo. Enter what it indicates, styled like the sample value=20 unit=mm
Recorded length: value=6.10 unit=mm
